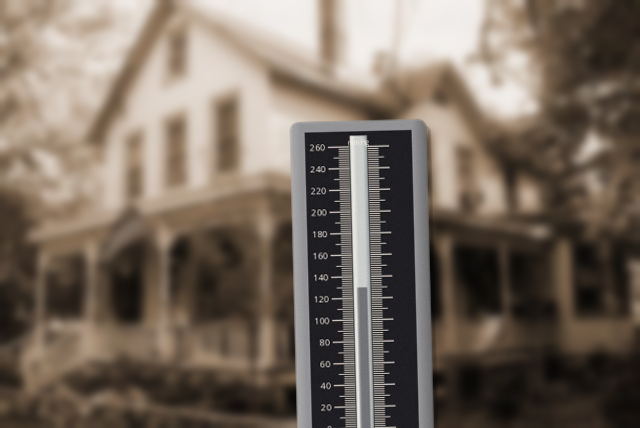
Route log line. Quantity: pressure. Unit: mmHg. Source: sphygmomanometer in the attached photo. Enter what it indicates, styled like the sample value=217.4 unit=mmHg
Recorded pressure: value=130 unit=mmHg
